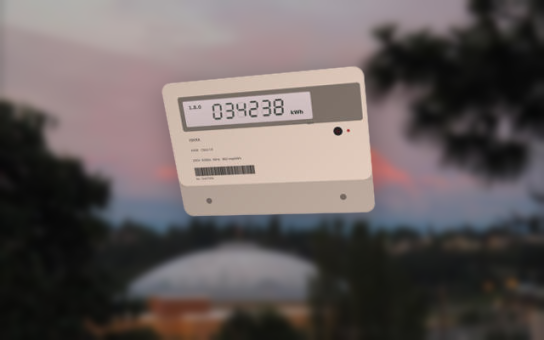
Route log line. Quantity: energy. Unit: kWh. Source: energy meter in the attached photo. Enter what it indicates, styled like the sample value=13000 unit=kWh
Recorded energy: value=34238 unit=kWh
